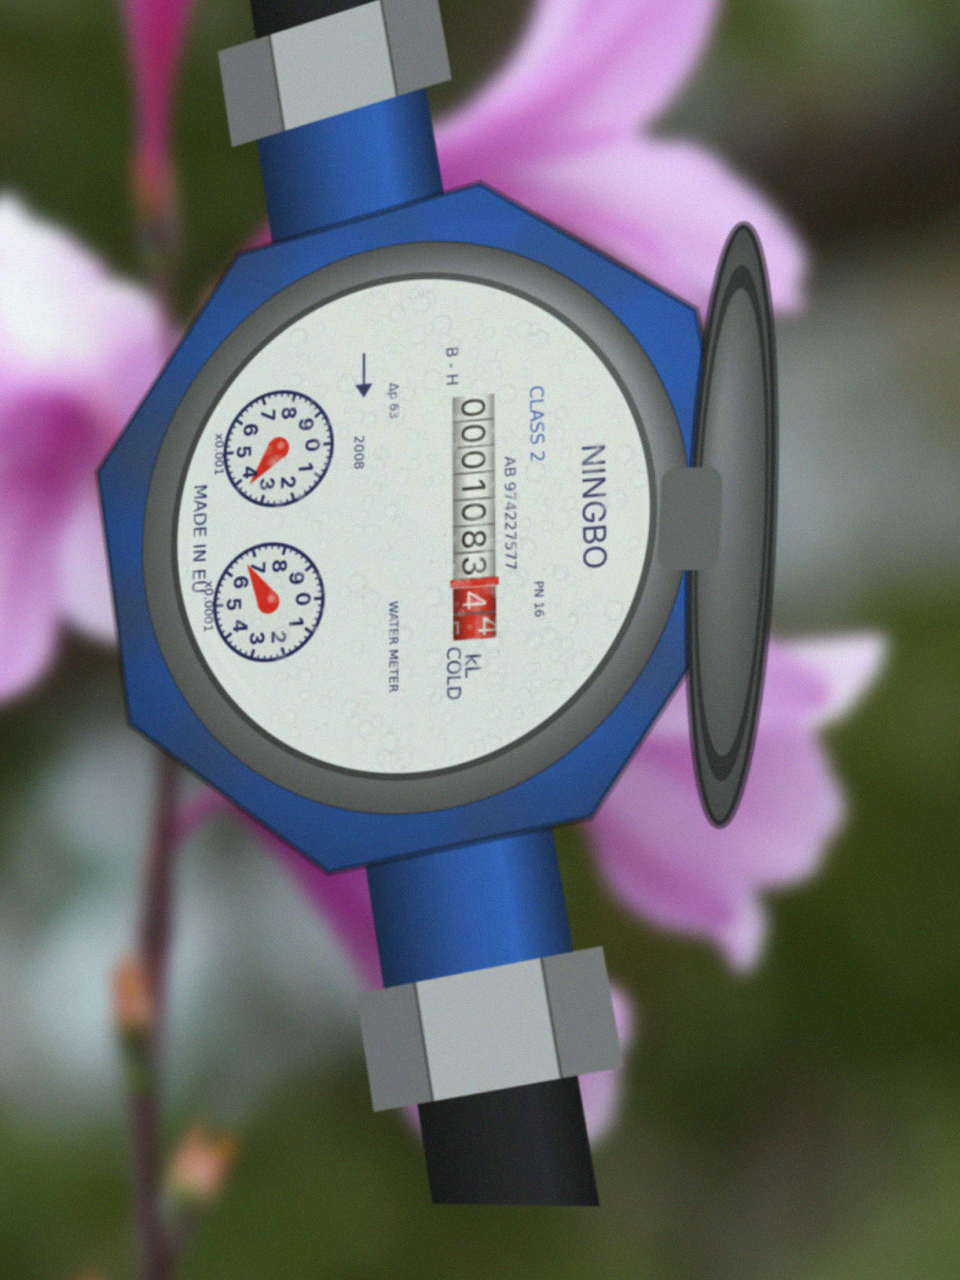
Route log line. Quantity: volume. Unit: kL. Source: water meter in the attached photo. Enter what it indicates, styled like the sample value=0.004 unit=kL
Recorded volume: value=1083.4436 unit=kL
